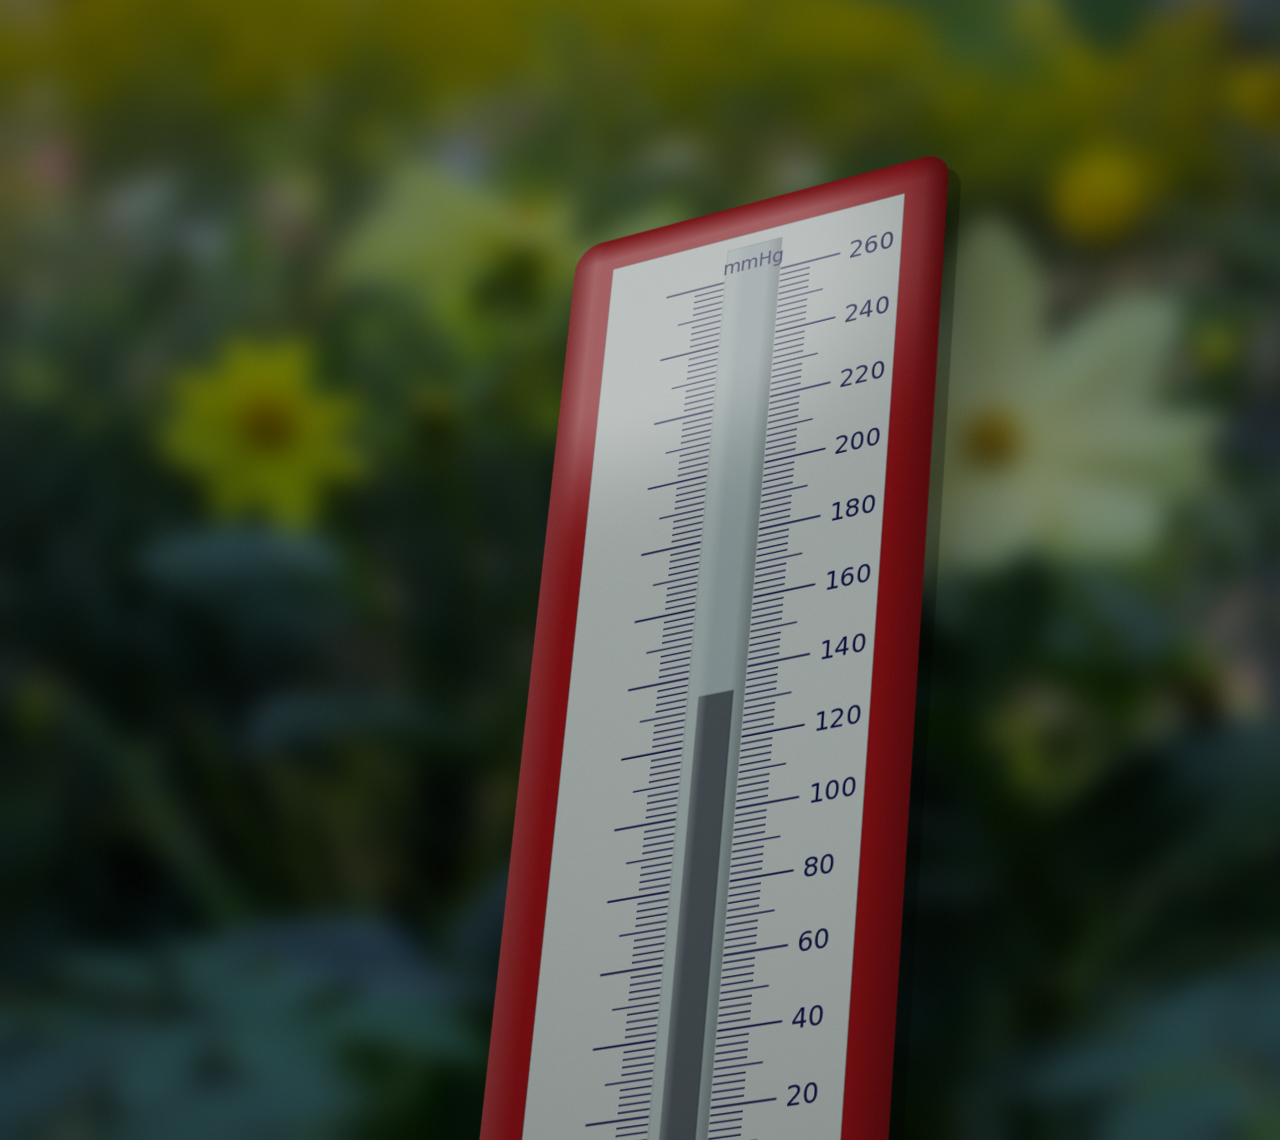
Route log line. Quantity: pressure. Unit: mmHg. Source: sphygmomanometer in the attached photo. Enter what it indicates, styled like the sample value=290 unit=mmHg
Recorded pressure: value=134 unit=mmHg
